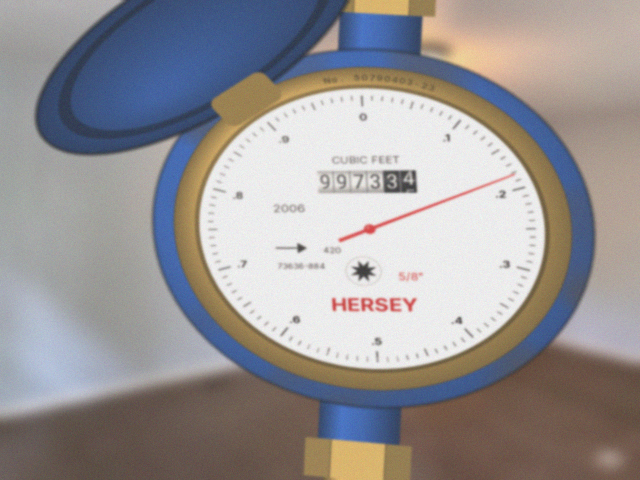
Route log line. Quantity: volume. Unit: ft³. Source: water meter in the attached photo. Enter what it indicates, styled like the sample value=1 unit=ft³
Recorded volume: value=997334.18 unit=ft³
